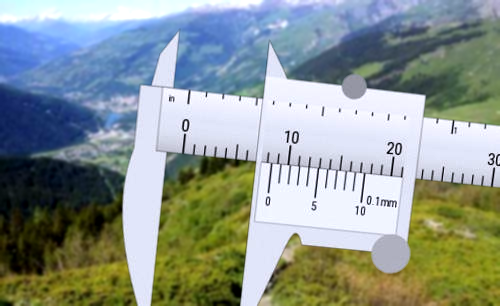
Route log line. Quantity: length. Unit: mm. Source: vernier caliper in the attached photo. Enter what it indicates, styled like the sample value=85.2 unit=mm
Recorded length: value=8.4 unit=mm
